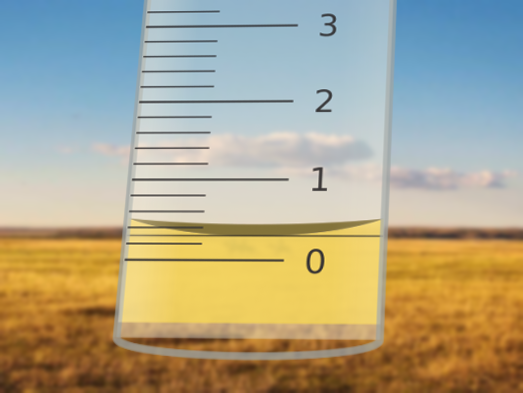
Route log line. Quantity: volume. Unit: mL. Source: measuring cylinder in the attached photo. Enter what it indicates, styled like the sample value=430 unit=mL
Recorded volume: value=0.3 unit=mL
